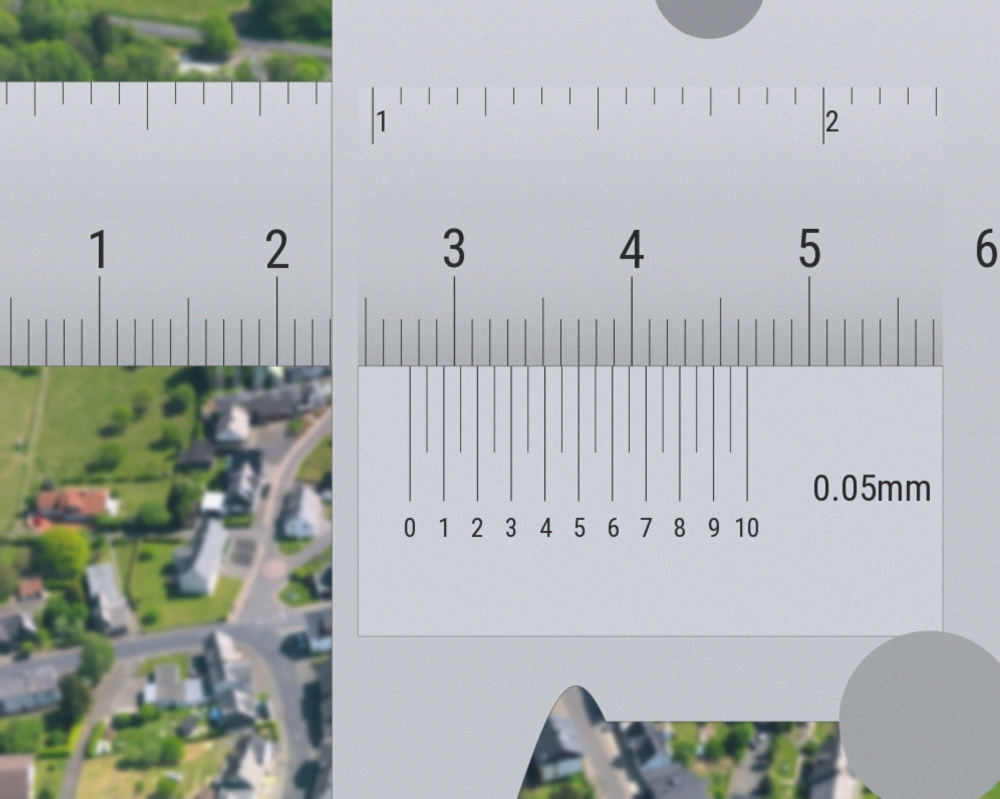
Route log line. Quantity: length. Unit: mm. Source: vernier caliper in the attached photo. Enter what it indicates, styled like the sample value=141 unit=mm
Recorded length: value=27.5 unit=mm
